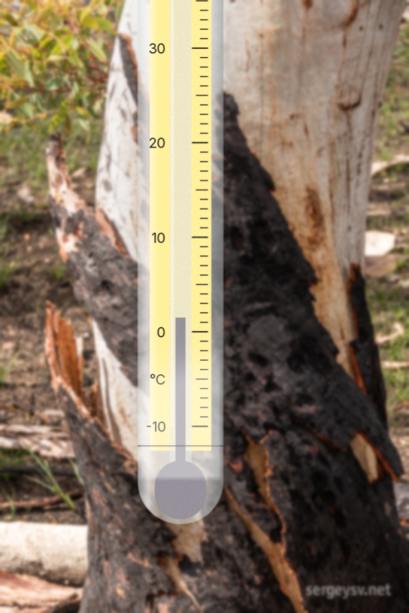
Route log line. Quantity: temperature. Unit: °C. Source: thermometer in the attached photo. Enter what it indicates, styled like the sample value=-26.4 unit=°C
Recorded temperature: value=1.5 unit=°C
